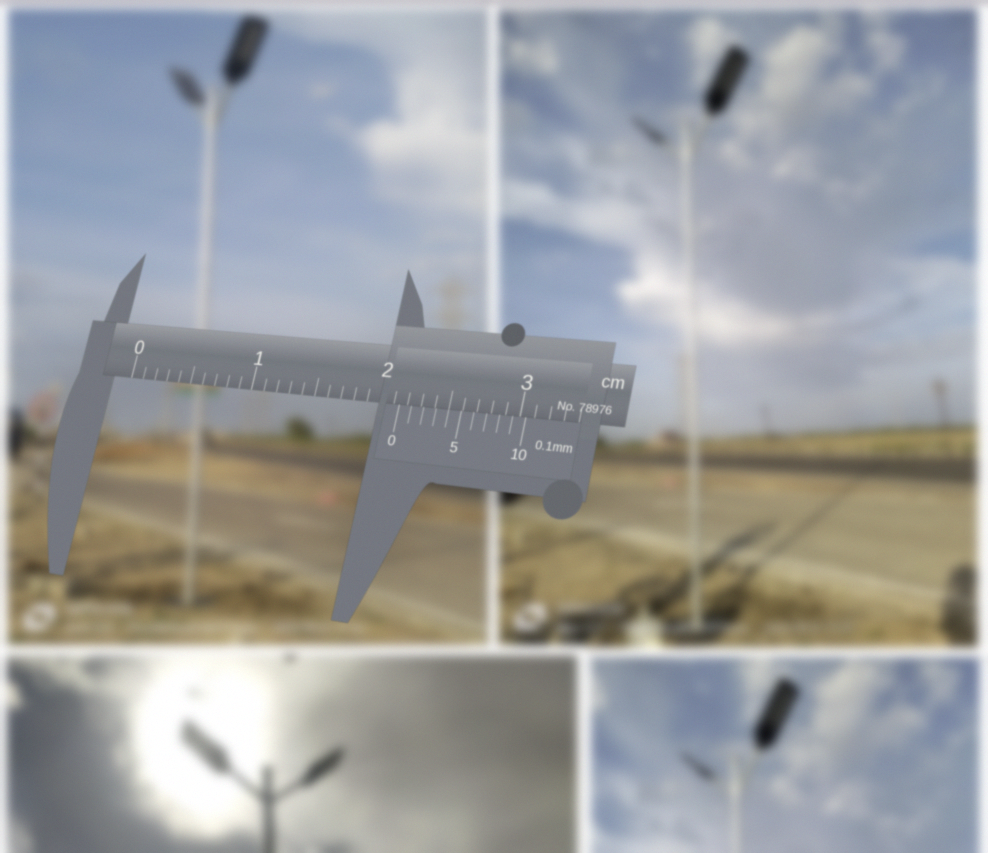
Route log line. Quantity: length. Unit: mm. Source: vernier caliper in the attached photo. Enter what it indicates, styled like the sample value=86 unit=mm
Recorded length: value=21.4 unit=mm
